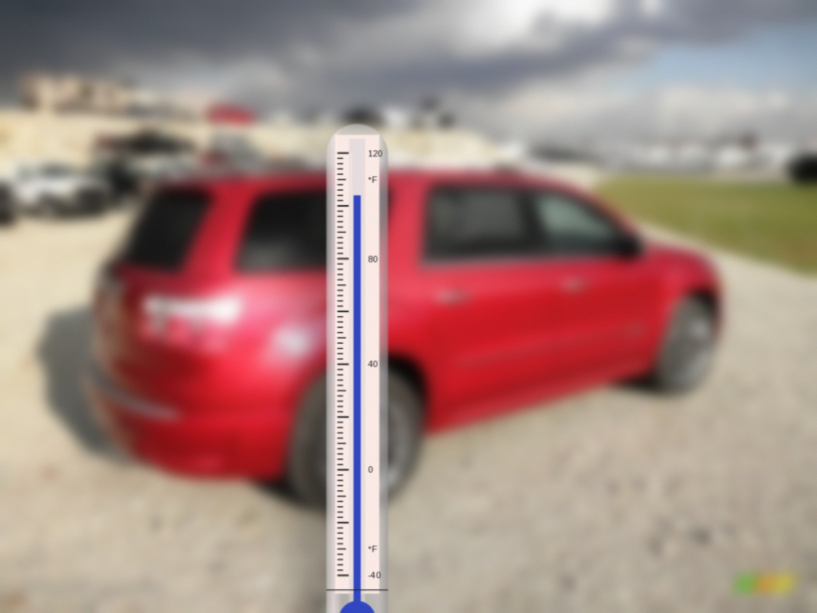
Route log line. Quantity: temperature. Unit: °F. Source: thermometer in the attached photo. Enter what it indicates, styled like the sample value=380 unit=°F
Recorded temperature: value=104 unit=°F
